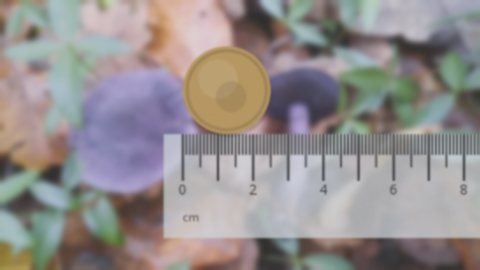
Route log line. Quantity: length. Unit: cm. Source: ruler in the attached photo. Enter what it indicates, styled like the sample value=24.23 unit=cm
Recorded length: value=2.5 unit=cm
